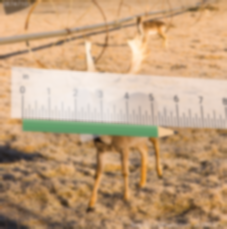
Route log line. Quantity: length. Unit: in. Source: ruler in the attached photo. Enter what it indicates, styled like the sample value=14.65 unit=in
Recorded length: value=6 unit=in
